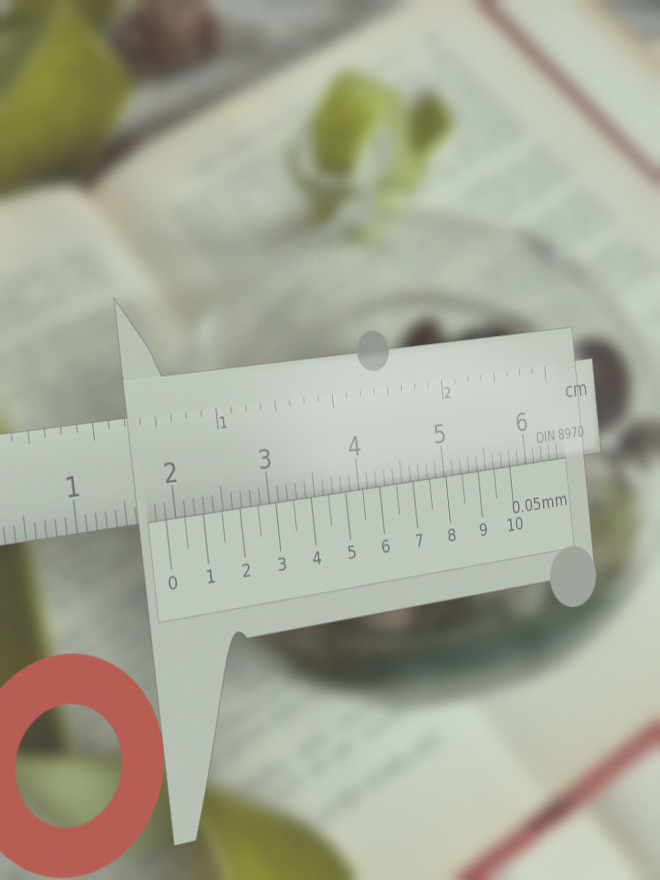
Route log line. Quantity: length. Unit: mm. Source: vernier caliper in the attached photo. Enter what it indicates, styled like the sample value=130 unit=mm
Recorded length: value=19.0 unit=mm
